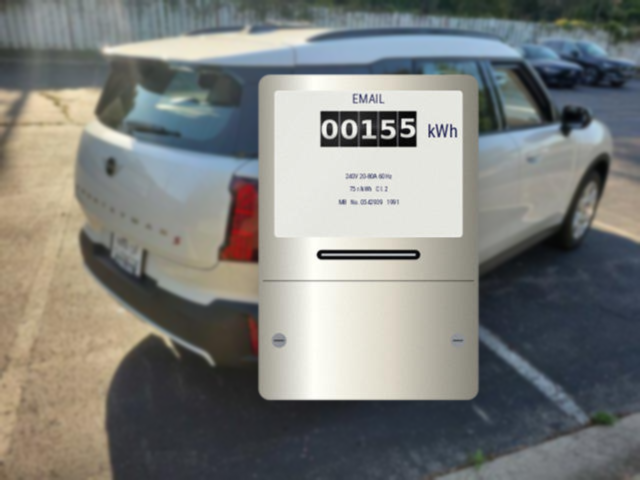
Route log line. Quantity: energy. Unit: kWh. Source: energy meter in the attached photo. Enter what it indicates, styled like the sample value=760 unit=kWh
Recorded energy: value=155 unit=kWh
